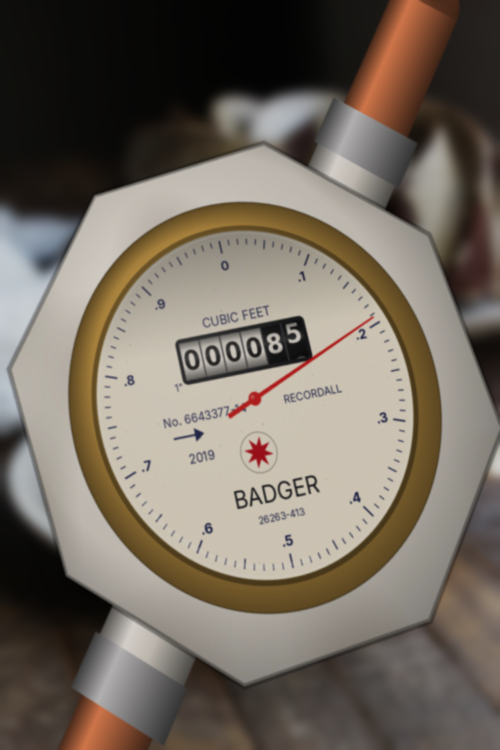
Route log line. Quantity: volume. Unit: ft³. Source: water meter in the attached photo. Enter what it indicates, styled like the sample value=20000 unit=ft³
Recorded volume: value=85.19 unit=ft³
